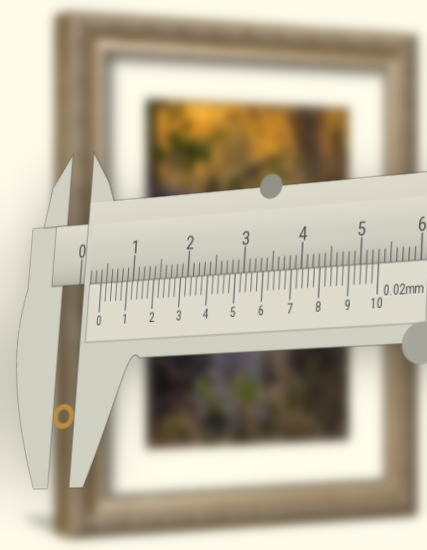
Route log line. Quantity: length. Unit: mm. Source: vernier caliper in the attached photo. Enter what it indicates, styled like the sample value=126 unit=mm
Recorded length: value=4.0 unit=mm
